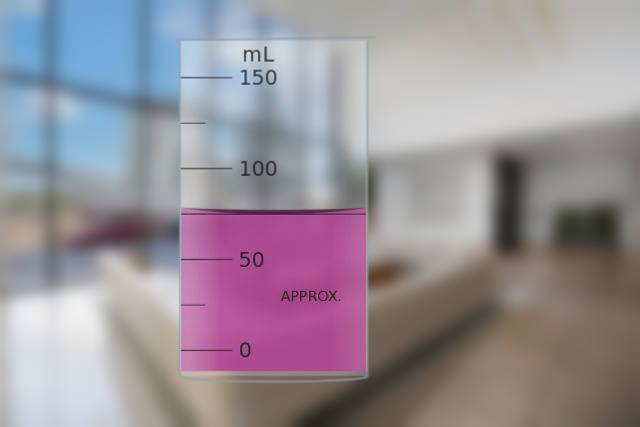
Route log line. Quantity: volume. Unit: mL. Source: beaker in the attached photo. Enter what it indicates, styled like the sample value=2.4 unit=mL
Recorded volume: value=75 unit=mL
